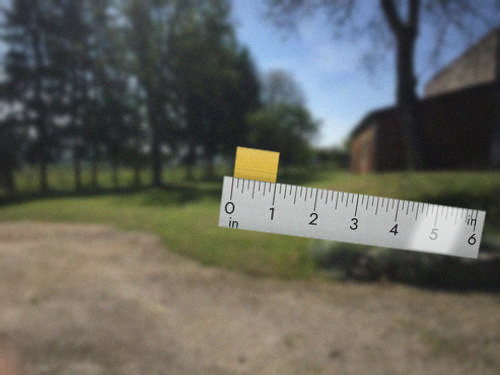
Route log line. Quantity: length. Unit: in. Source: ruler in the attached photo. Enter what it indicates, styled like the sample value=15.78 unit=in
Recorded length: value=1 unit=in
